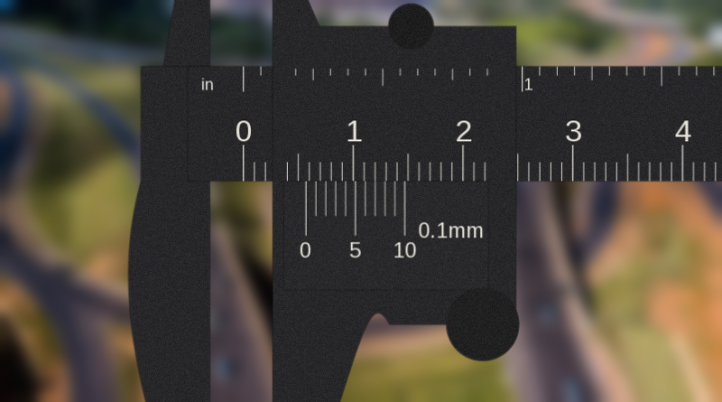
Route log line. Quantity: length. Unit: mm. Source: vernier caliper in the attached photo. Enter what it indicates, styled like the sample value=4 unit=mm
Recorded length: value=5.7 unit=mm
